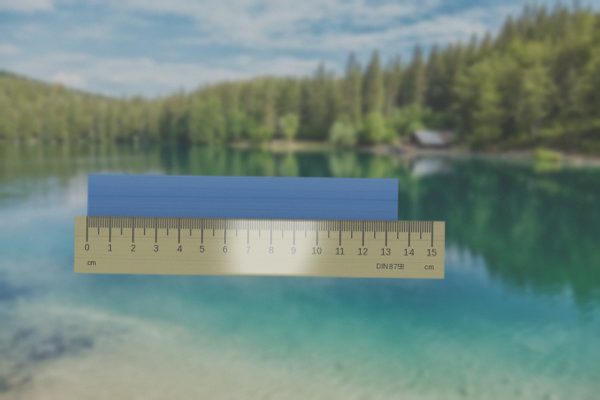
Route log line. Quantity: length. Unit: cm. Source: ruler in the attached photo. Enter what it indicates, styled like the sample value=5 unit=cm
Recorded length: value=13.5 unit=cm
